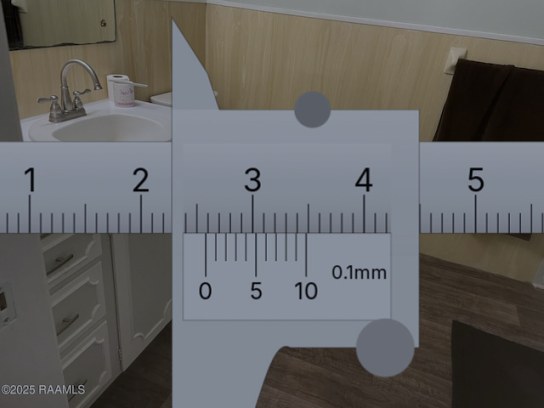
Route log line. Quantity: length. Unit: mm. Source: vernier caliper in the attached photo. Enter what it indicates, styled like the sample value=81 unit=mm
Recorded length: value=25.8 unit=mm
